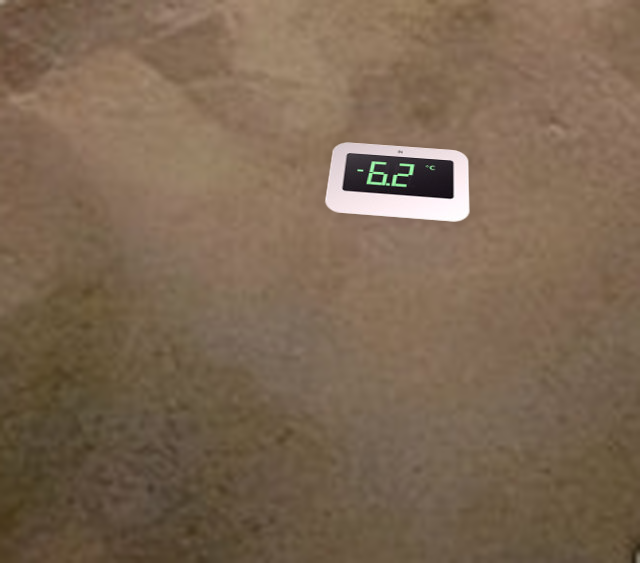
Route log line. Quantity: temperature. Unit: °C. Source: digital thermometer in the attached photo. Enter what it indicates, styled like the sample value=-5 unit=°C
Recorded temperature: value=-6.2 unit=°C
